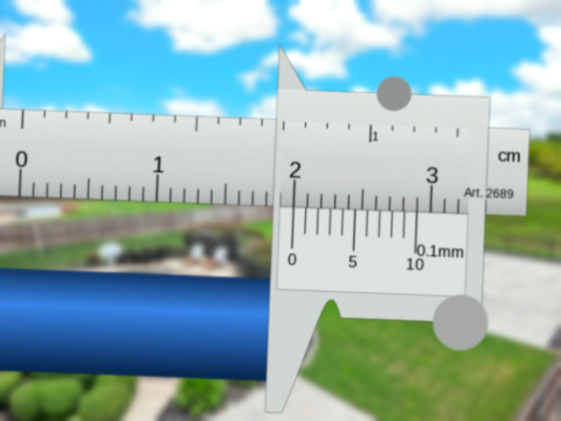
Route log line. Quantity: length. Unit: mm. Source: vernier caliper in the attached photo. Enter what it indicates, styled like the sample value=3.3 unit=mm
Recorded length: value=20.0 unit=mm
